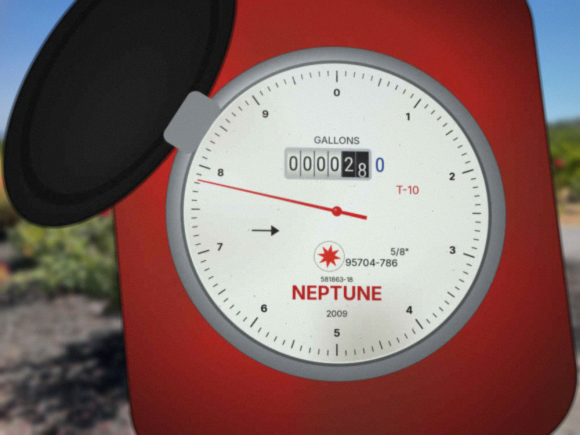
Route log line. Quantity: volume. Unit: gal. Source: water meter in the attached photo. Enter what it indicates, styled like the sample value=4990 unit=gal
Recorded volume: value=277.8 unit=gal
